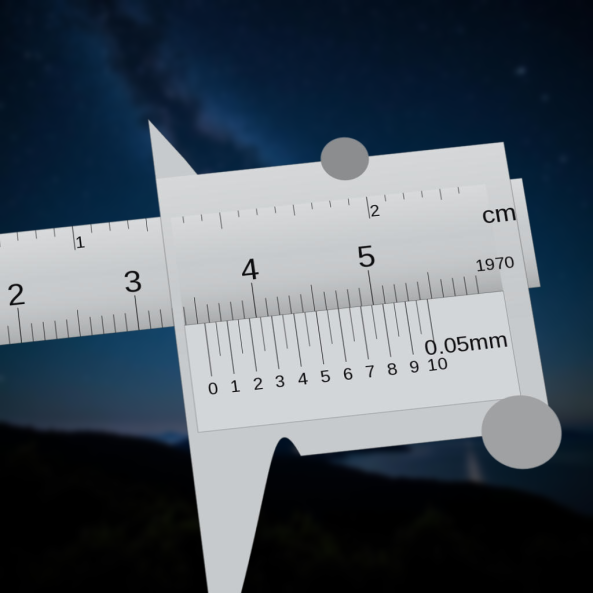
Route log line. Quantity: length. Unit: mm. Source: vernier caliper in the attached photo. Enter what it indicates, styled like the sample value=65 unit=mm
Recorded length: value=35.6 unit=mm
